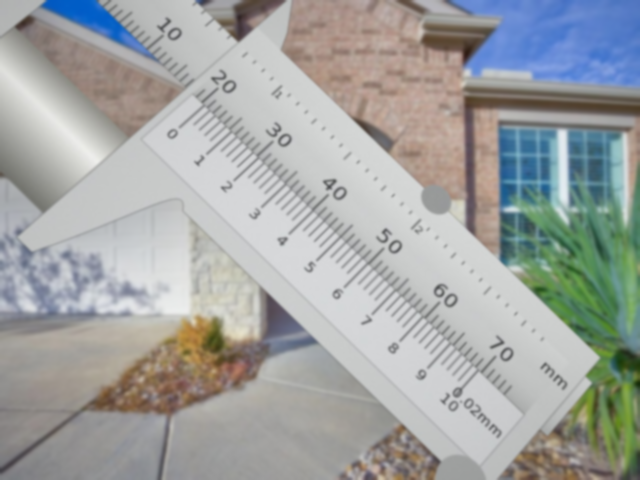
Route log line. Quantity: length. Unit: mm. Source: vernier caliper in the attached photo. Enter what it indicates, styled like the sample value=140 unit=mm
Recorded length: value=20.5 unit=mm
